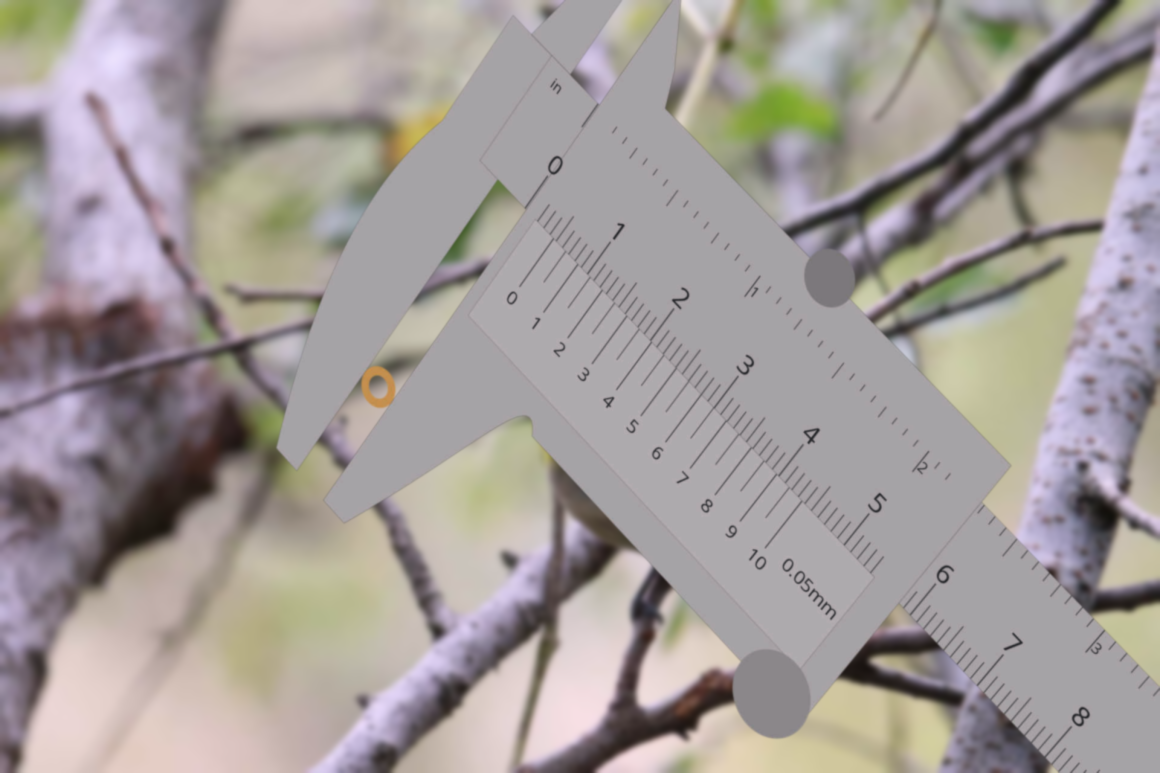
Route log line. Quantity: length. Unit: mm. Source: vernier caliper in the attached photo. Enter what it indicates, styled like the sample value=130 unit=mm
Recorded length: value=4.6 unit=mm
